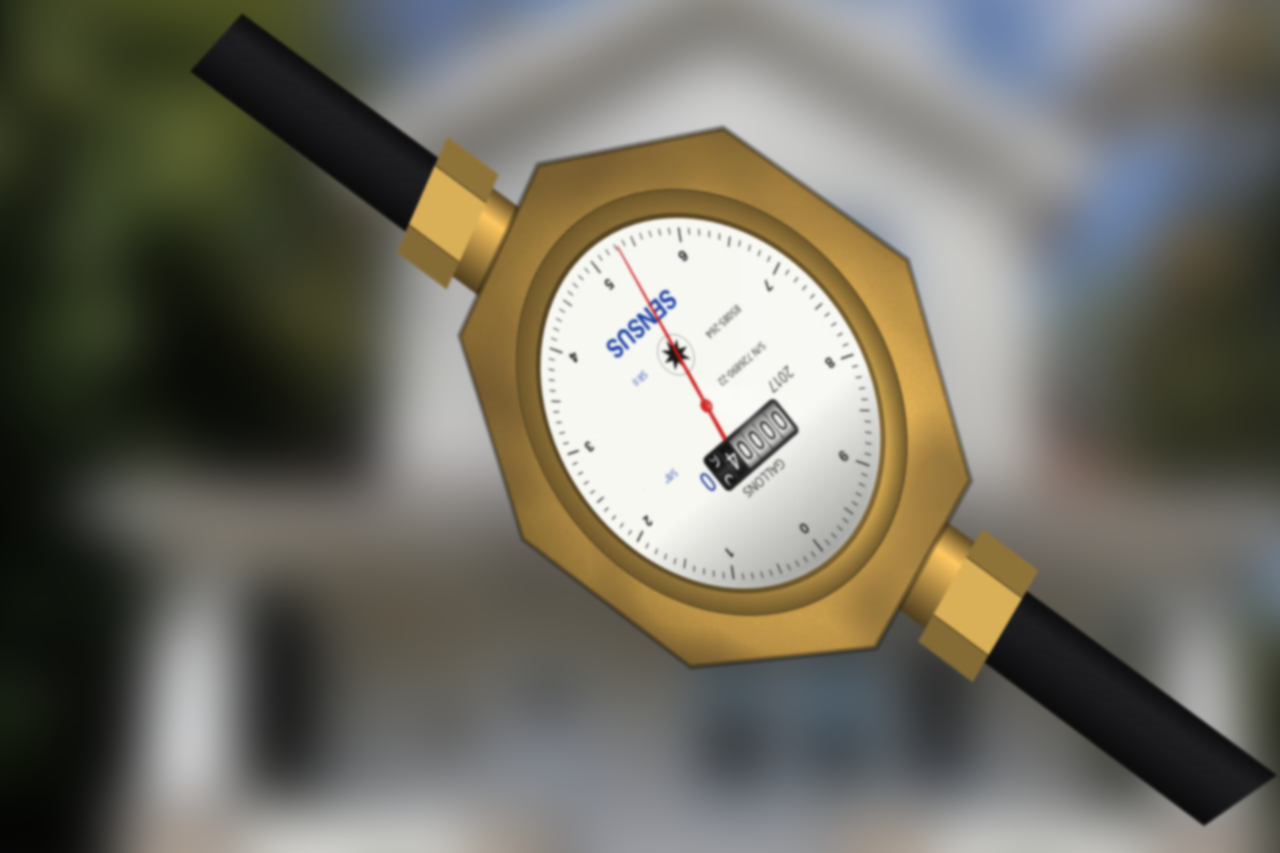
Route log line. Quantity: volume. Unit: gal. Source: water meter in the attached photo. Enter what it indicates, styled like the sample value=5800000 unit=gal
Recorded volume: value=455.3 unit=gal
